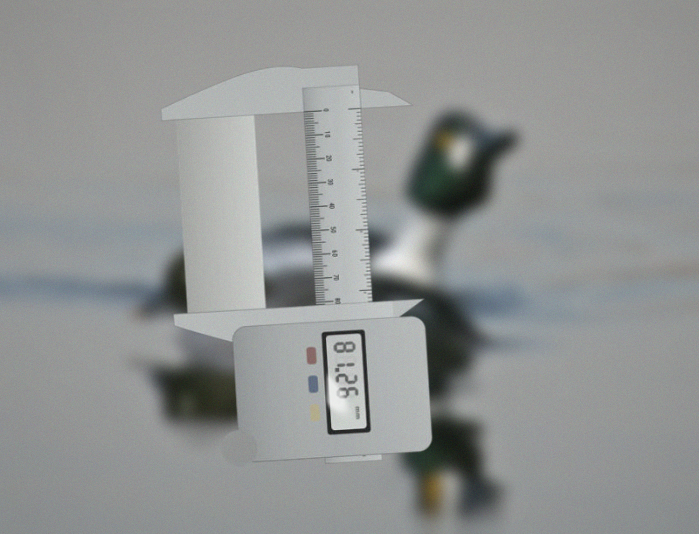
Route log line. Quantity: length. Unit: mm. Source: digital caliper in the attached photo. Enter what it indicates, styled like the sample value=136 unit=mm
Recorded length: value=81.26 unit=mm
